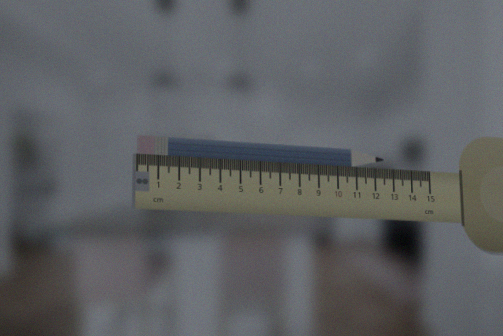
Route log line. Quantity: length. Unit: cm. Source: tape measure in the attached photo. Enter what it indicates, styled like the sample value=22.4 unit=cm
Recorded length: value=12.5 unit=cm
